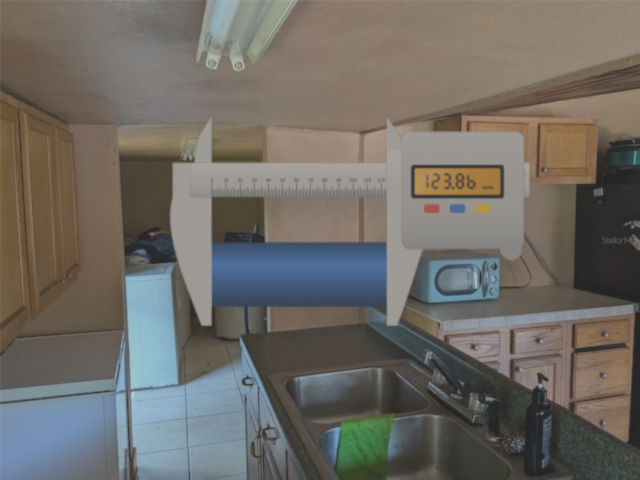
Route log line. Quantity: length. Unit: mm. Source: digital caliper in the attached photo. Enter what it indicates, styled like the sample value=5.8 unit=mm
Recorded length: value=123.86 unit=mm
